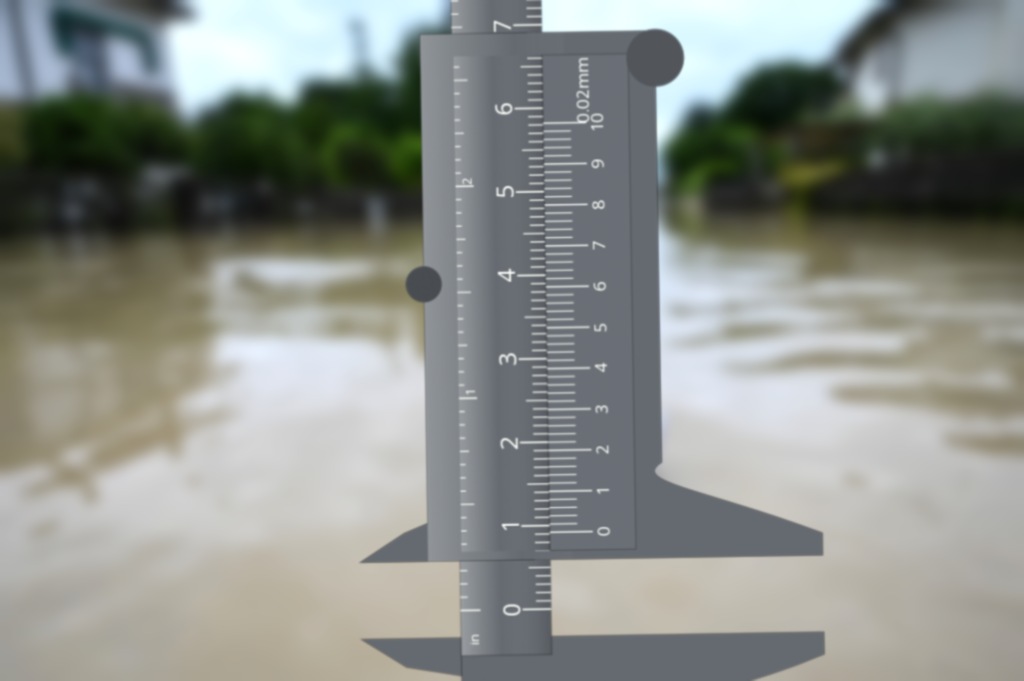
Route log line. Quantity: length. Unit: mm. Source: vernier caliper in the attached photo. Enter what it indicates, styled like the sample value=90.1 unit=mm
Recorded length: value=9.2 unit=mm
